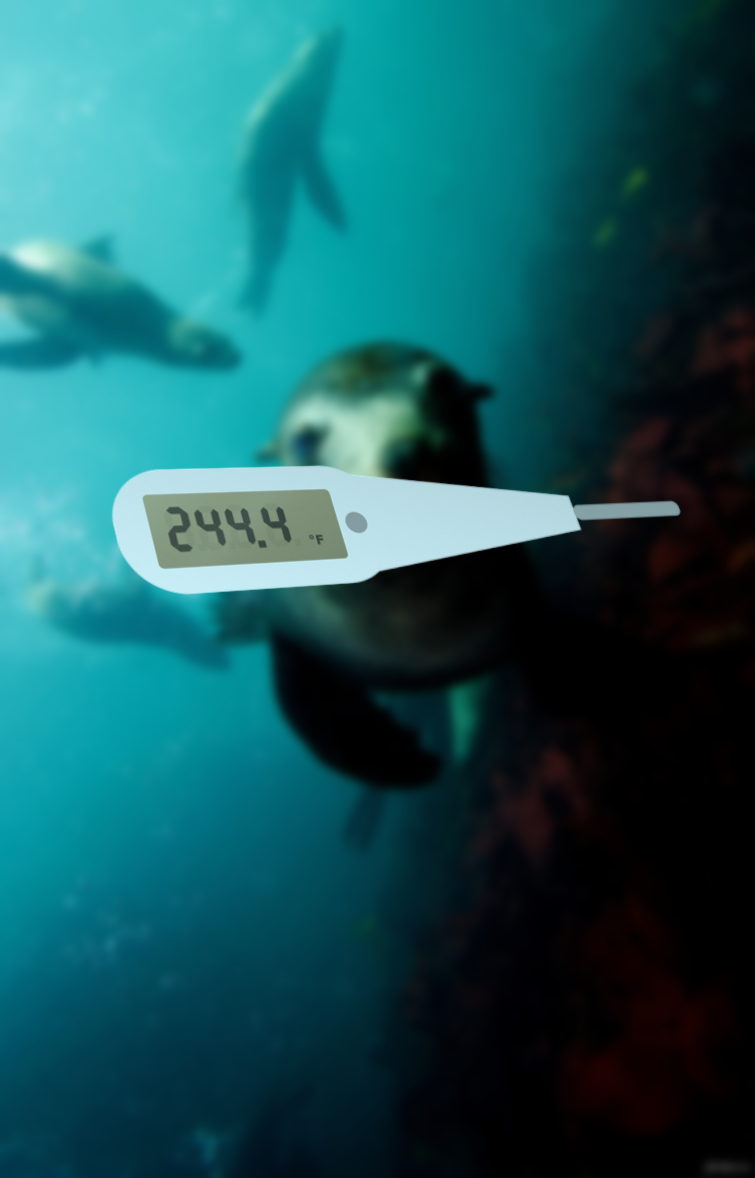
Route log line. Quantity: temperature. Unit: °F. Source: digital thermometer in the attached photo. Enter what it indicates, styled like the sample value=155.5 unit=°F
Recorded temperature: value=244.4 unit=°F
